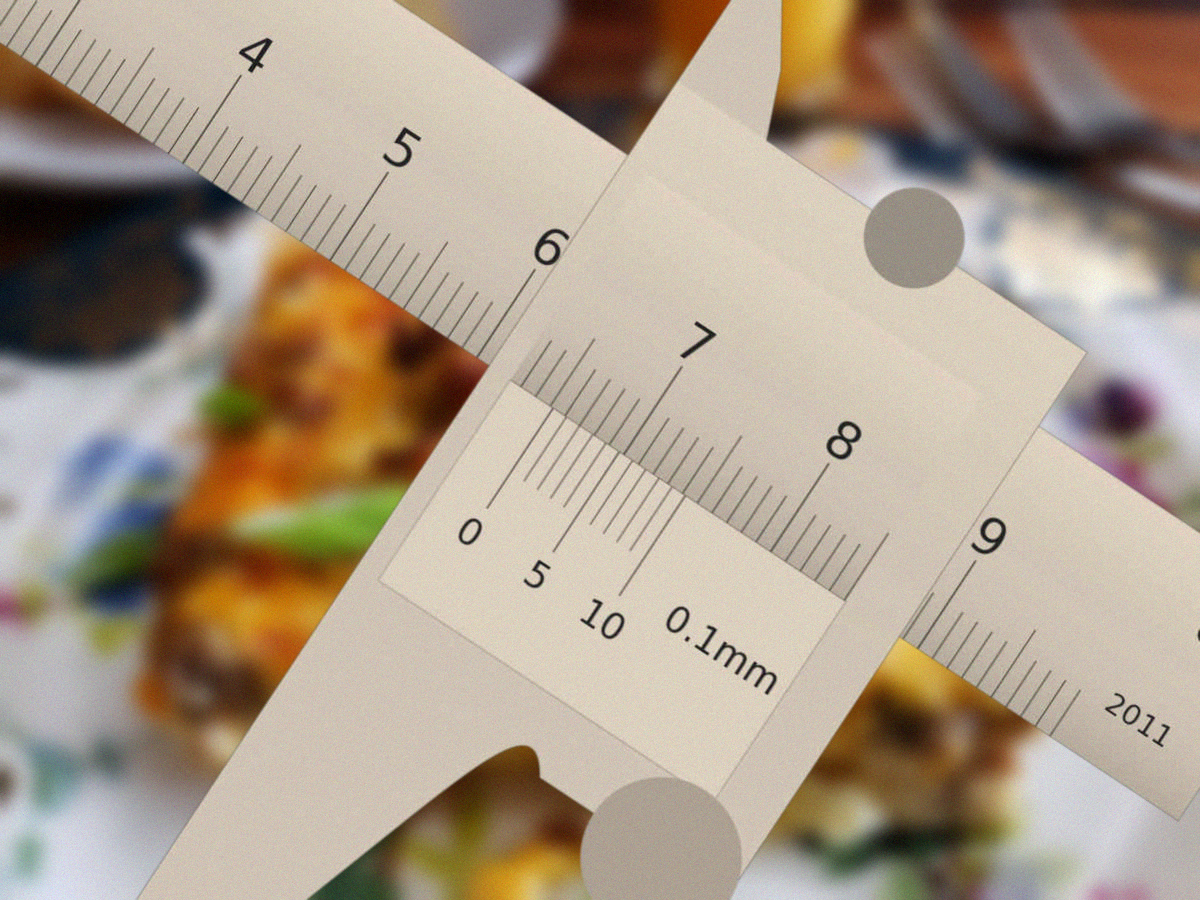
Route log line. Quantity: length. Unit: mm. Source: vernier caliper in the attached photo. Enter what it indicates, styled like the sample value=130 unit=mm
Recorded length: value=65.2 unit=mm
